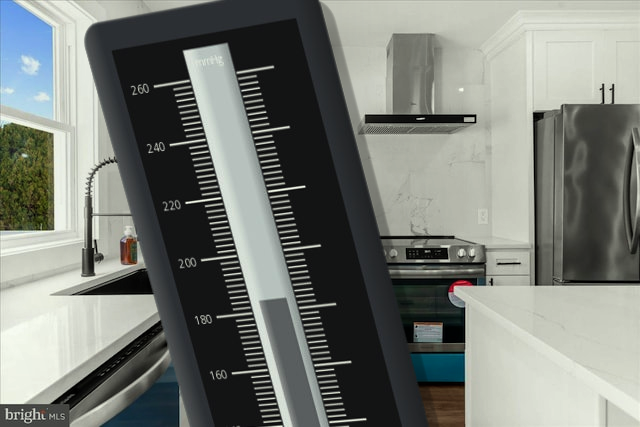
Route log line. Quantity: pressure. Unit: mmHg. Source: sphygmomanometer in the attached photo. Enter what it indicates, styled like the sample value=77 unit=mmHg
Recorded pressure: value=184 unit=mmHg
